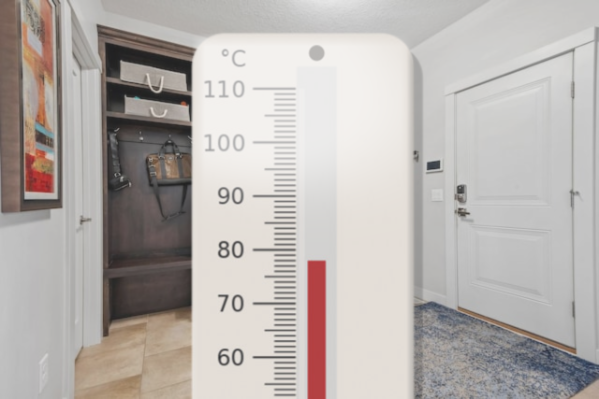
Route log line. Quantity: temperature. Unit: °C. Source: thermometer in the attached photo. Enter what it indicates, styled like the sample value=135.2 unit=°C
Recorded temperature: value=78 unit=°C
